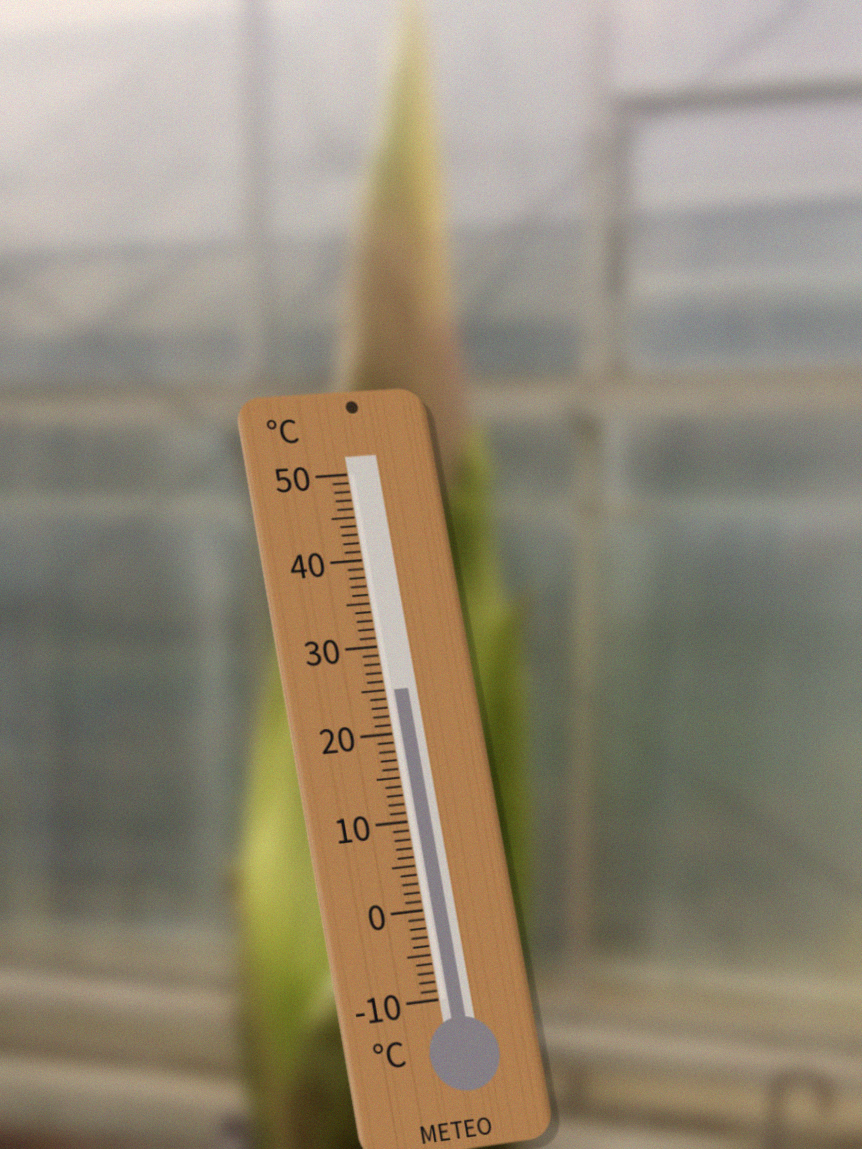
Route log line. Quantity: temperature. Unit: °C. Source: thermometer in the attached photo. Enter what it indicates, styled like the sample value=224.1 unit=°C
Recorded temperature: value=25 unit=°C
